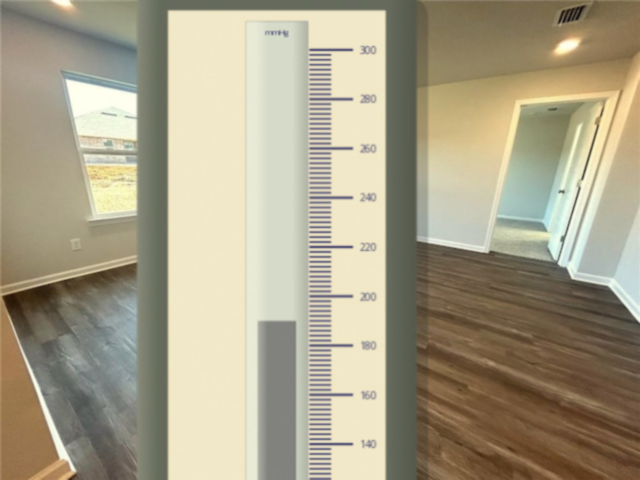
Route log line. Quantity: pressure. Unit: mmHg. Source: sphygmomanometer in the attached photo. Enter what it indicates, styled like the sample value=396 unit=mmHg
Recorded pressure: value=190 unit=mmHg
